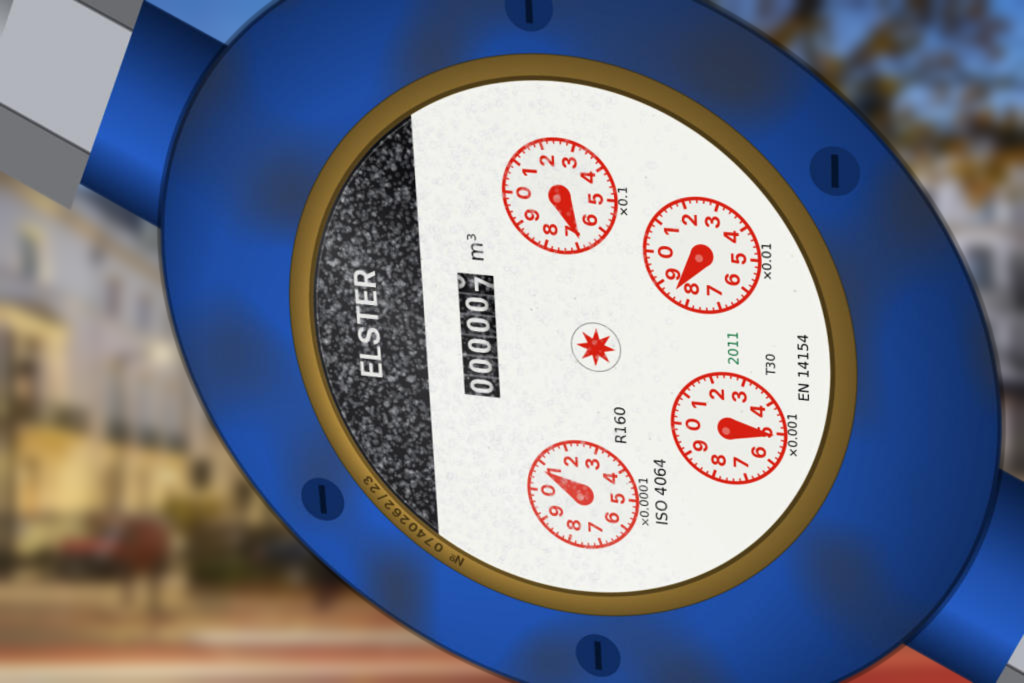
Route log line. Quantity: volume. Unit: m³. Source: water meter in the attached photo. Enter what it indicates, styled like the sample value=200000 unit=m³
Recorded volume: value=6.6850 unit=m³
